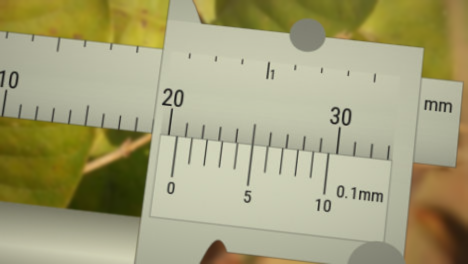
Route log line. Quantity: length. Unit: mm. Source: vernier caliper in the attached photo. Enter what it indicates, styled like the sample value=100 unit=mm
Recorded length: value=20.5 unit=mm
